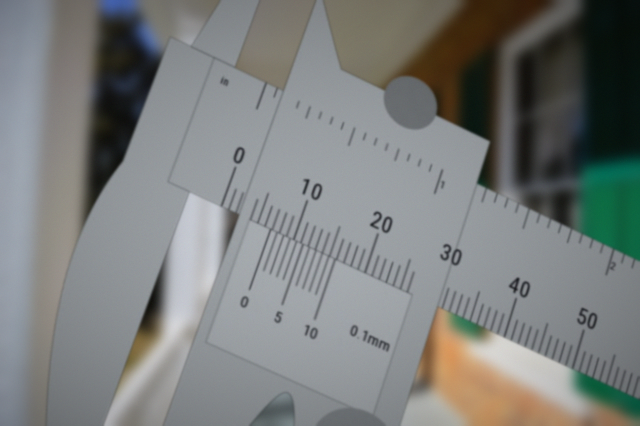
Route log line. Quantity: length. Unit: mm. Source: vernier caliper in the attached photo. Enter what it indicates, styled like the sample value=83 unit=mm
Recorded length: value=6.8 unit=mm
